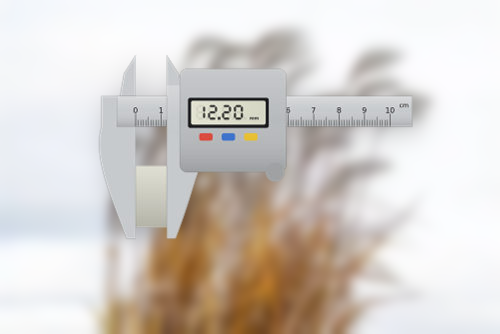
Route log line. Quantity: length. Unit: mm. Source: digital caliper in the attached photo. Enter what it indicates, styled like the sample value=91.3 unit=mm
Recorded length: value=12.20 unit=mm
